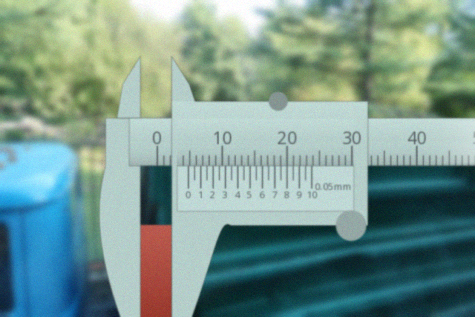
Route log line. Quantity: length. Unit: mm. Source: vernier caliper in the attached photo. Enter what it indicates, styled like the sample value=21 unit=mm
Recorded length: value=4.8 unit=mm
